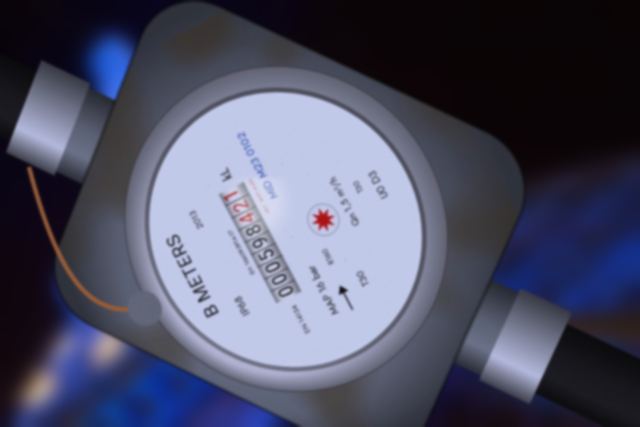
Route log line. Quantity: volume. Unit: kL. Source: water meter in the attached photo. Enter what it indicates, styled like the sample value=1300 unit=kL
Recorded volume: value=598.421 unit=kL
